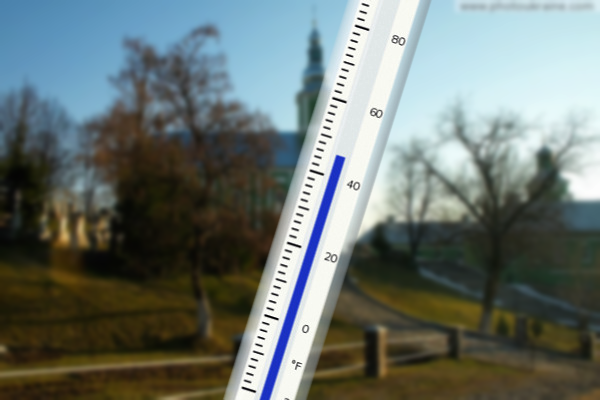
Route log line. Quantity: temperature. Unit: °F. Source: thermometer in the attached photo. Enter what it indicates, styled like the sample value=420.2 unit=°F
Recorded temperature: value=46 unit=°F
